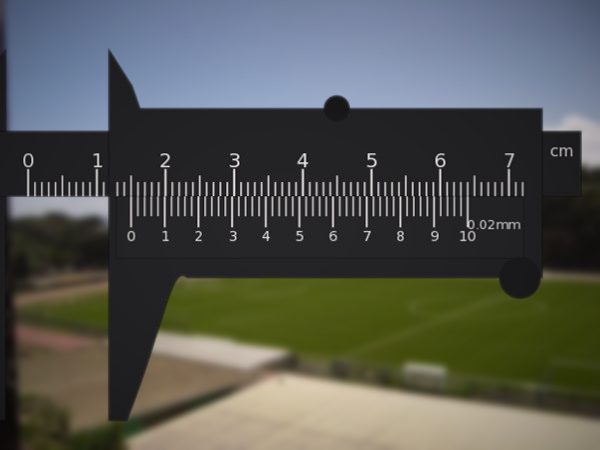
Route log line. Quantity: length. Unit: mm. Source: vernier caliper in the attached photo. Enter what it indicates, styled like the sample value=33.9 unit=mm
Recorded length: value=15.0 unit=mm
